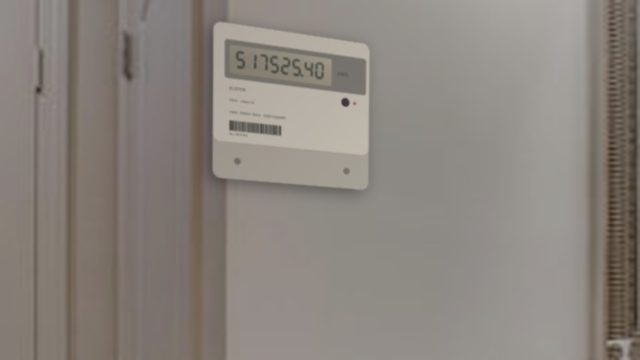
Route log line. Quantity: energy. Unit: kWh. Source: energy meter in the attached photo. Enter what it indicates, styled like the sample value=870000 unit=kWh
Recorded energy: value=517525.40 unit=kWh
